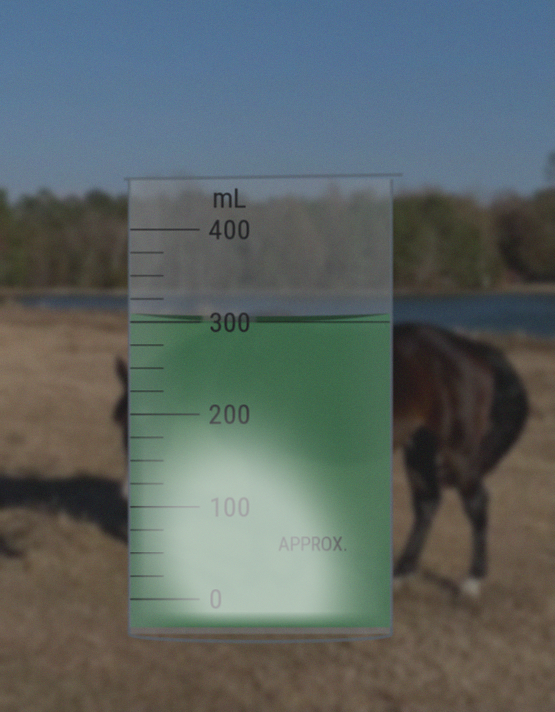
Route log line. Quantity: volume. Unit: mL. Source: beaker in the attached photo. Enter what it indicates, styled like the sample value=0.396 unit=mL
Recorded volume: value=300 unit=mL
